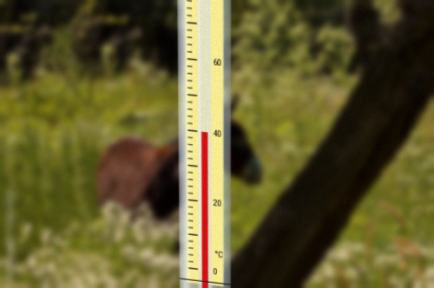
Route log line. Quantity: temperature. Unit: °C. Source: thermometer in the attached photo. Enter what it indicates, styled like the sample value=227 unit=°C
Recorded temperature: value=40 unit=°C
